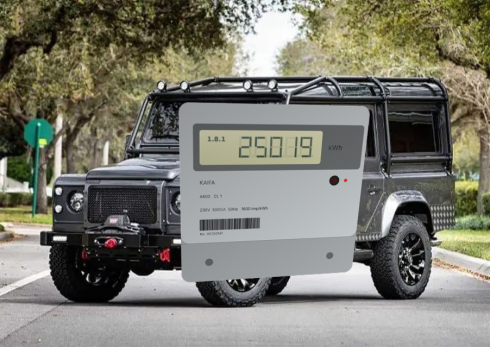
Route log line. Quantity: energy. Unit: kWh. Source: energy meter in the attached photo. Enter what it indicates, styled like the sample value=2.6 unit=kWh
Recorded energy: value=25019 unit=kWh
